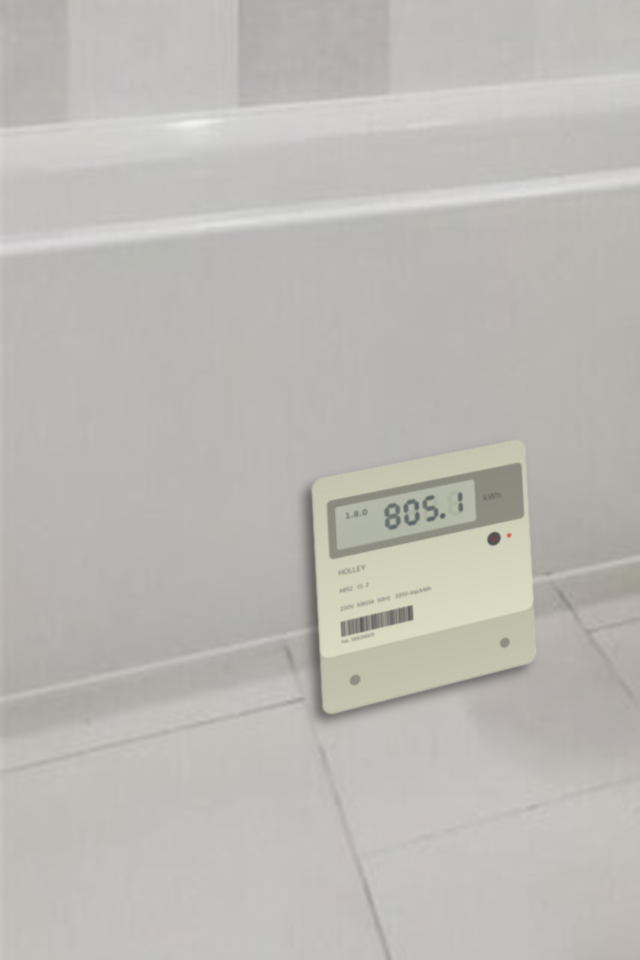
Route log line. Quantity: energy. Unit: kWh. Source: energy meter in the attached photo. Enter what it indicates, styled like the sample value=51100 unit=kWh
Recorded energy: value=805.1 unit=kWh
